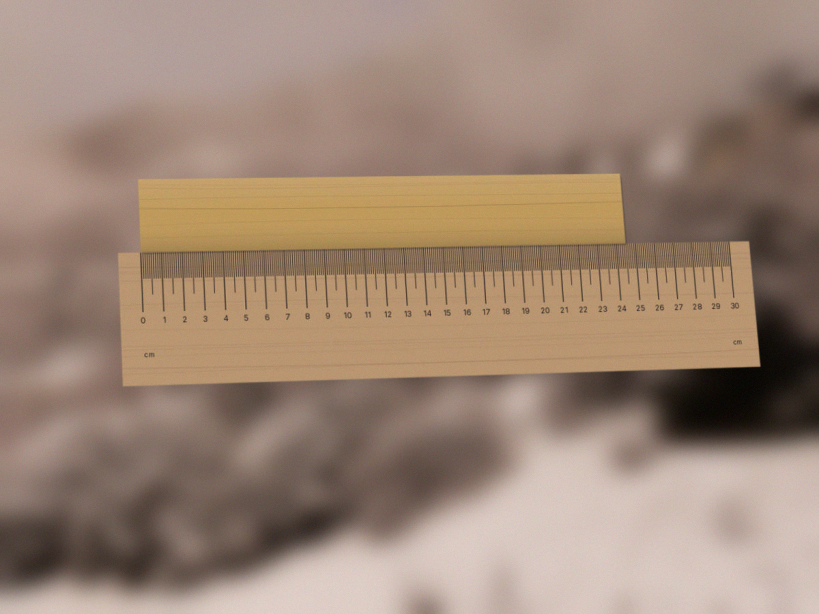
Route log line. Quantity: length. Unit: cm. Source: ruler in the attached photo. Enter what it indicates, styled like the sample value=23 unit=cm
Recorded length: value=24.5 unit=cm
